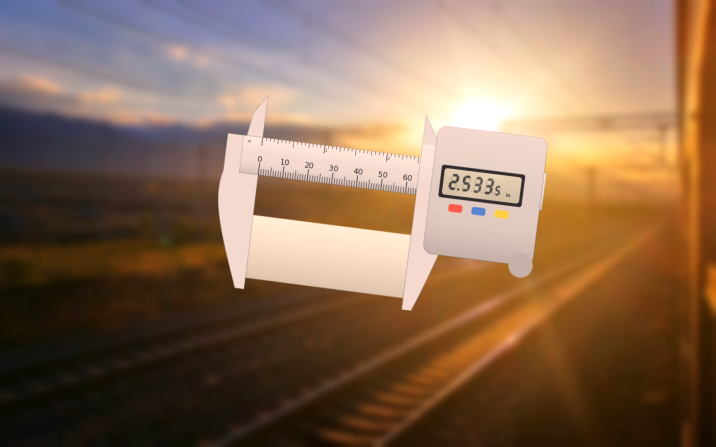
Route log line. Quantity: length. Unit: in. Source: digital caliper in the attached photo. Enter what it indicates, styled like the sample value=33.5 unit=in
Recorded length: value=2.5335 unit=in
